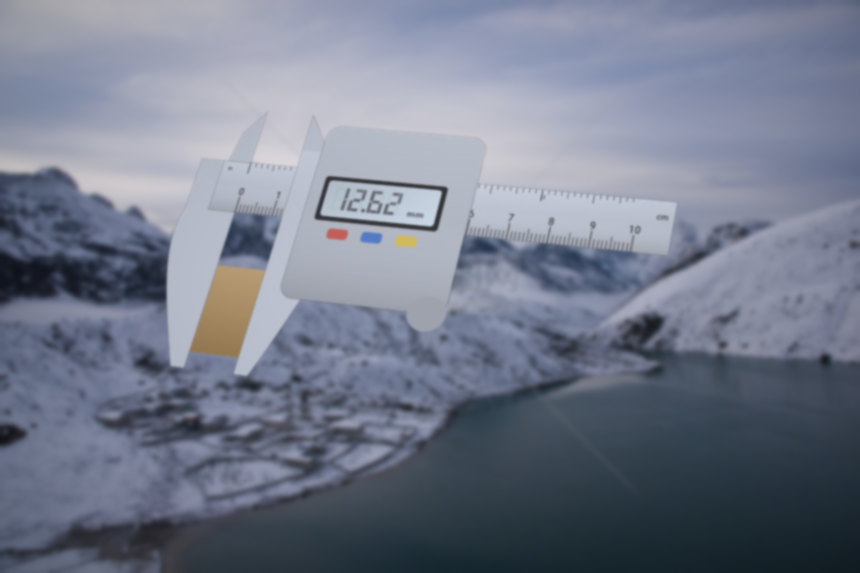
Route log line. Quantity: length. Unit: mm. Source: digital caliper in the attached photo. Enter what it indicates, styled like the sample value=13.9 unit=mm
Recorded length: value=12.62 unit=mm
